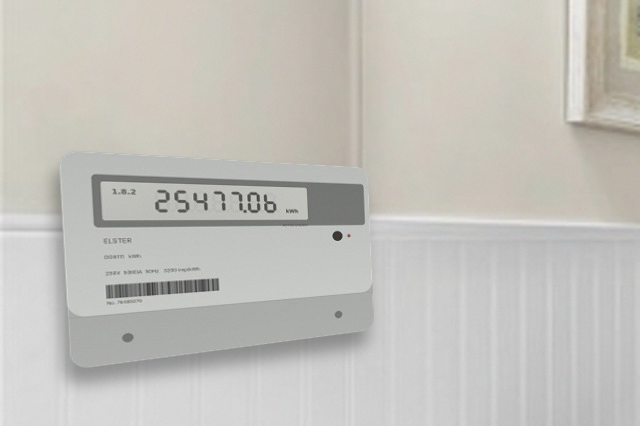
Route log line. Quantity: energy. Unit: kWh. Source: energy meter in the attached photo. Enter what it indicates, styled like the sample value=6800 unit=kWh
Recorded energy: value=25477.06 unit=kWh
